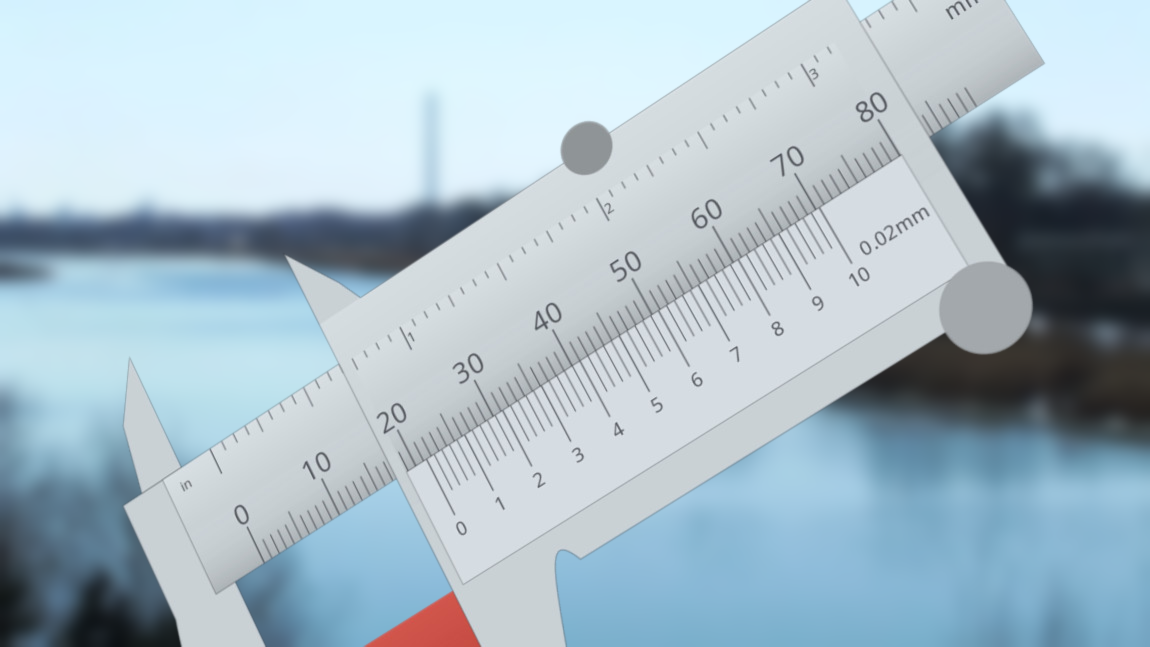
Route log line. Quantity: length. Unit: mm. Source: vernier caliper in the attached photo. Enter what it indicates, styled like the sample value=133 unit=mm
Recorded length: value=21.4 unit=mm
